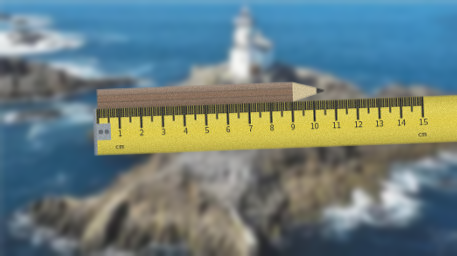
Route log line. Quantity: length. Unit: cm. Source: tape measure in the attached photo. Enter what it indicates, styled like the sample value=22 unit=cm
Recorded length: value=10.5 unit=cm
